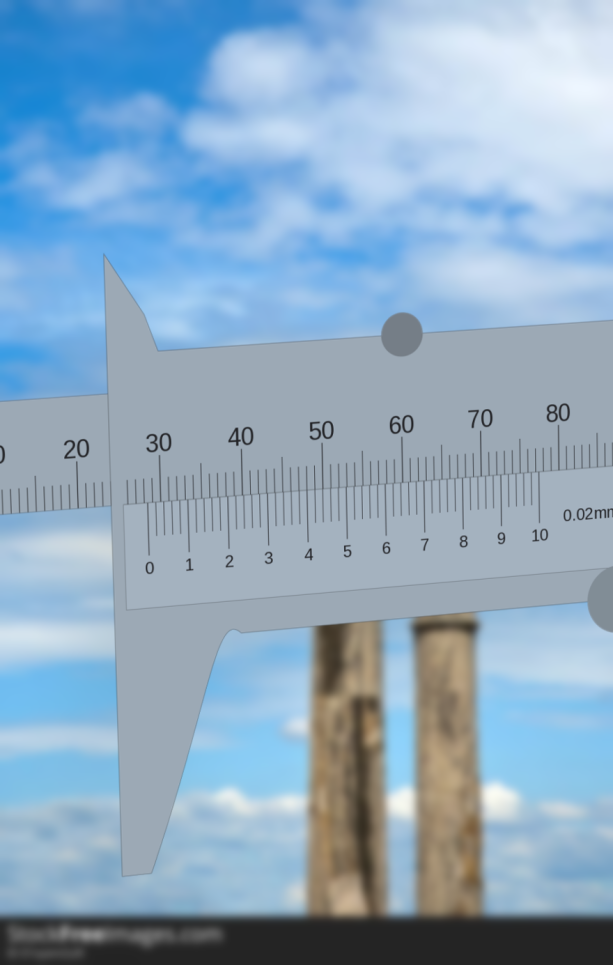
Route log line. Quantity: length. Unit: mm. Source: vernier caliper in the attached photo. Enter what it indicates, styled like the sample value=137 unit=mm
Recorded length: value=28.4 unit=mm
